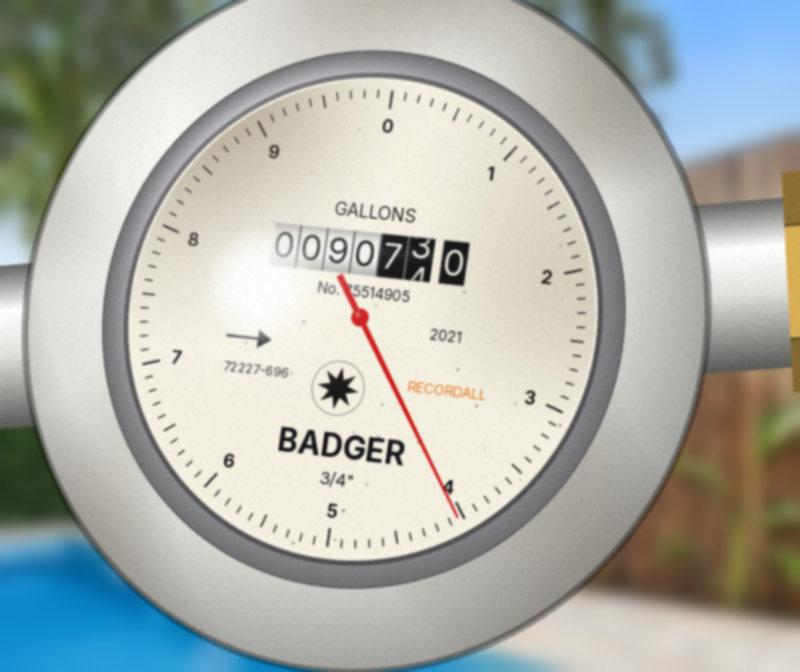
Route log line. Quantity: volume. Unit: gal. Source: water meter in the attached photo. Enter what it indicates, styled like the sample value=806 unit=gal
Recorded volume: value=90734.0 unit=gal
